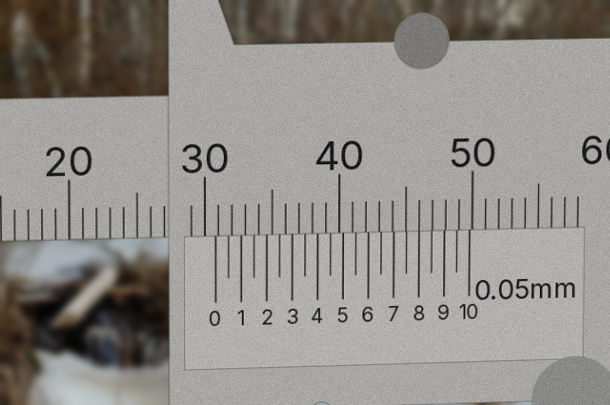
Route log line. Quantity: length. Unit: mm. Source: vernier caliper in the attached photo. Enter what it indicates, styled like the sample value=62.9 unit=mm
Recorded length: value=30.8 unit=mm
